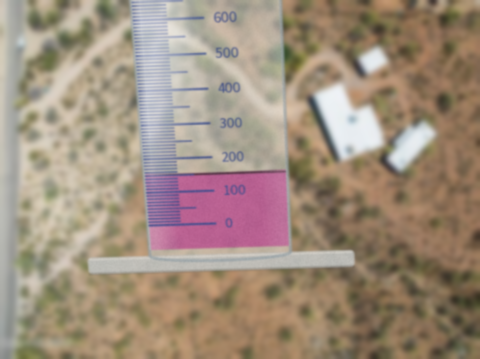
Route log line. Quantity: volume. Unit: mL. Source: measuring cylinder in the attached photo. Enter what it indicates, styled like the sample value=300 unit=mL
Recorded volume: value=150 unit=mL
